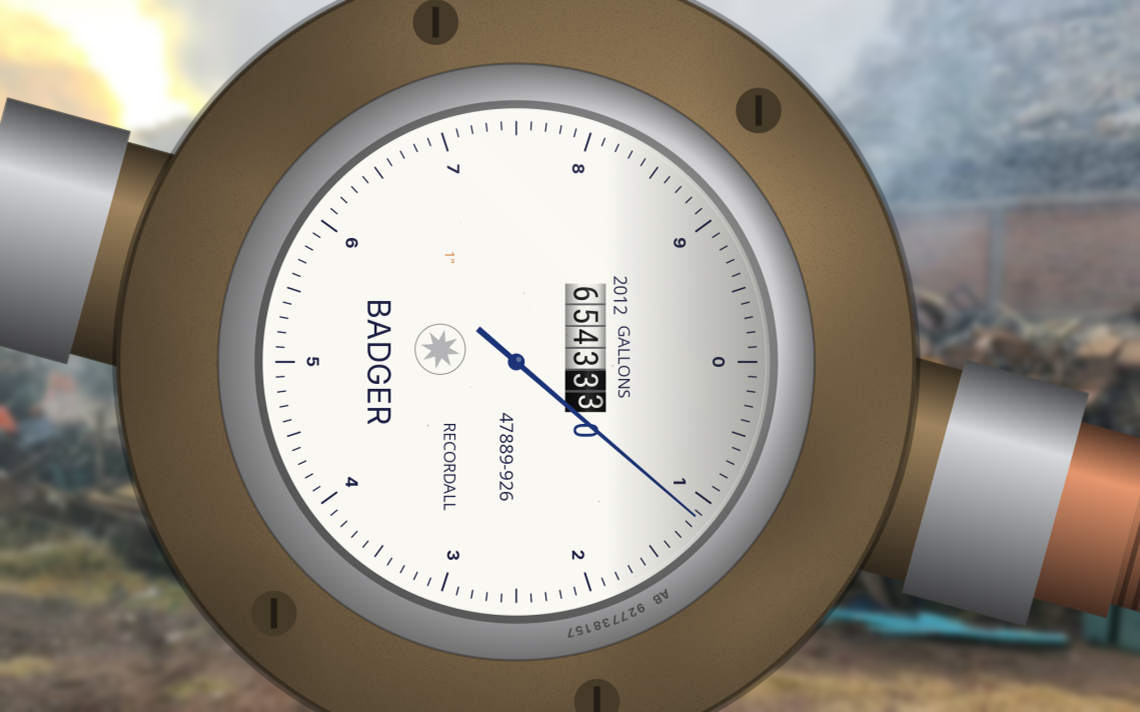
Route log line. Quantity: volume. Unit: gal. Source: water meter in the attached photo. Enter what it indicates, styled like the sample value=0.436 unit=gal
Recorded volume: value=6543331.1 unit=gal
